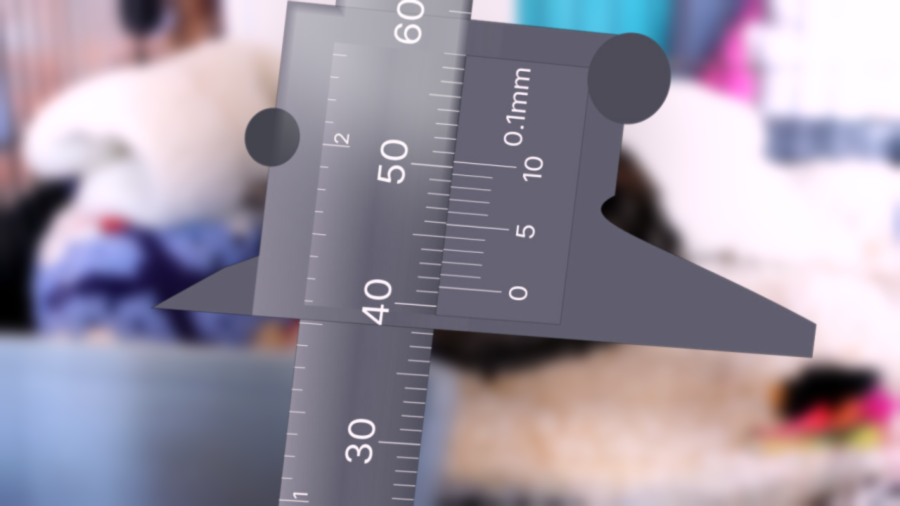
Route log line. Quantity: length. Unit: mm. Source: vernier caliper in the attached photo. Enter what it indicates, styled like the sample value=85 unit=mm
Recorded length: value=41.4 unit=mm
